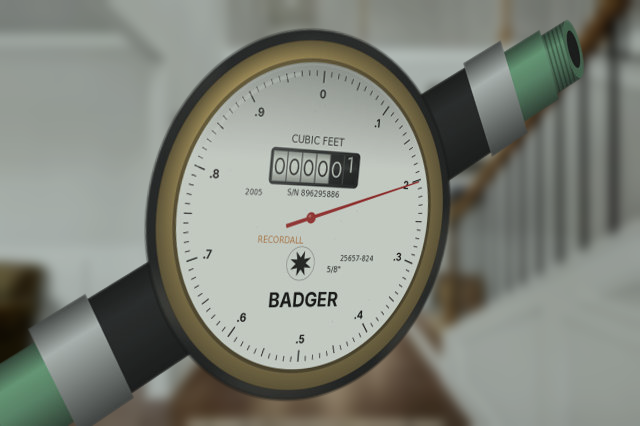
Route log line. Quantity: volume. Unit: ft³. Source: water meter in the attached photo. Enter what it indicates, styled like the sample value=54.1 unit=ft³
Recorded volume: value=1.20 unit=ft³
